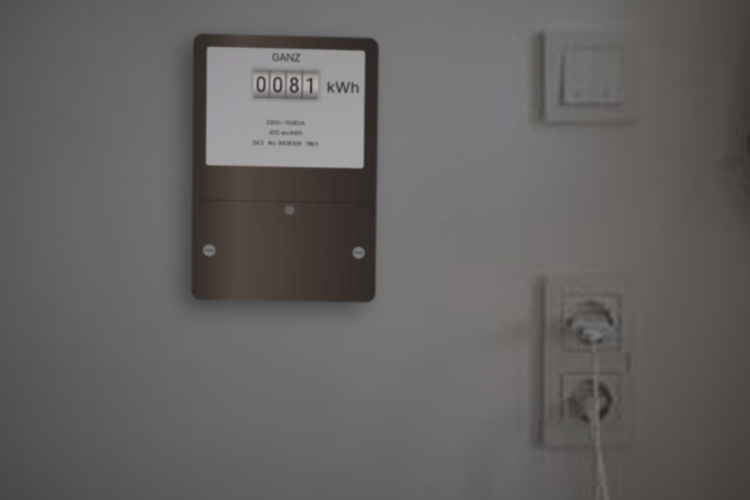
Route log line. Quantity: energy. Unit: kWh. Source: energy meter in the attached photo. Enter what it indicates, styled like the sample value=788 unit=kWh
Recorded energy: value=81 unit=kWh
